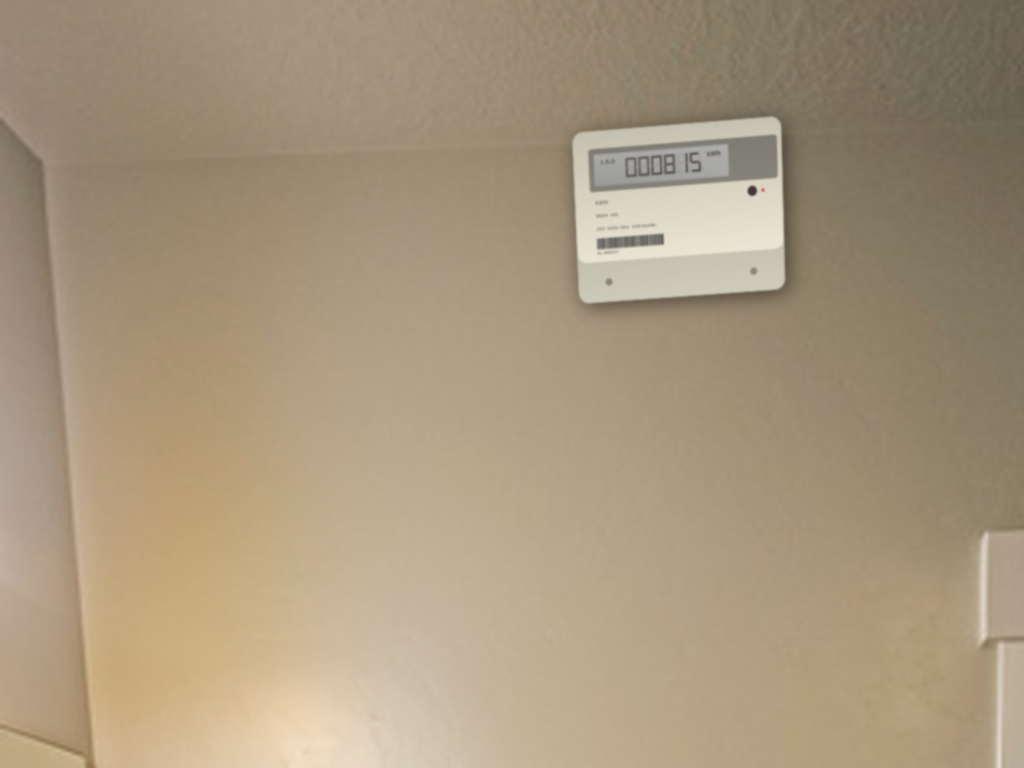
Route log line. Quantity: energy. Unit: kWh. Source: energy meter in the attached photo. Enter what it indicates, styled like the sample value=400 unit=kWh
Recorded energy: value=815 unit=kWh
